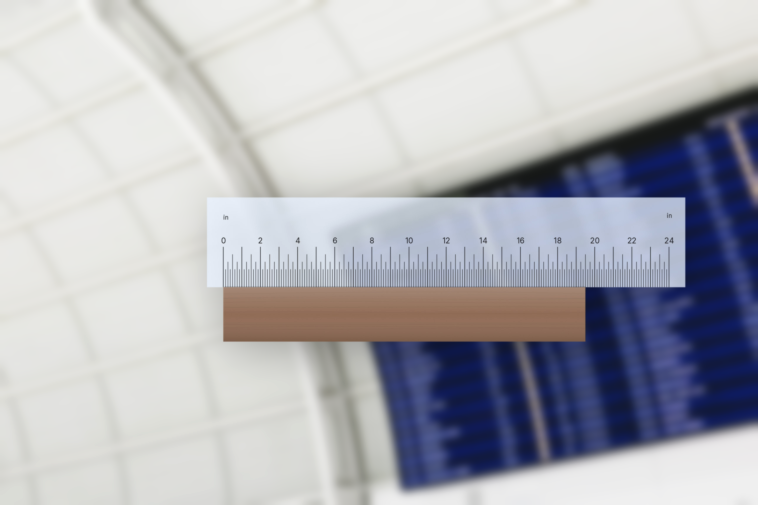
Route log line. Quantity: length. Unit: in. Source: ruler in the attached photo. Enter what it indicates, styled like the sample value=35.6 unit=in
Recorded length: value=19.5 unit=in
